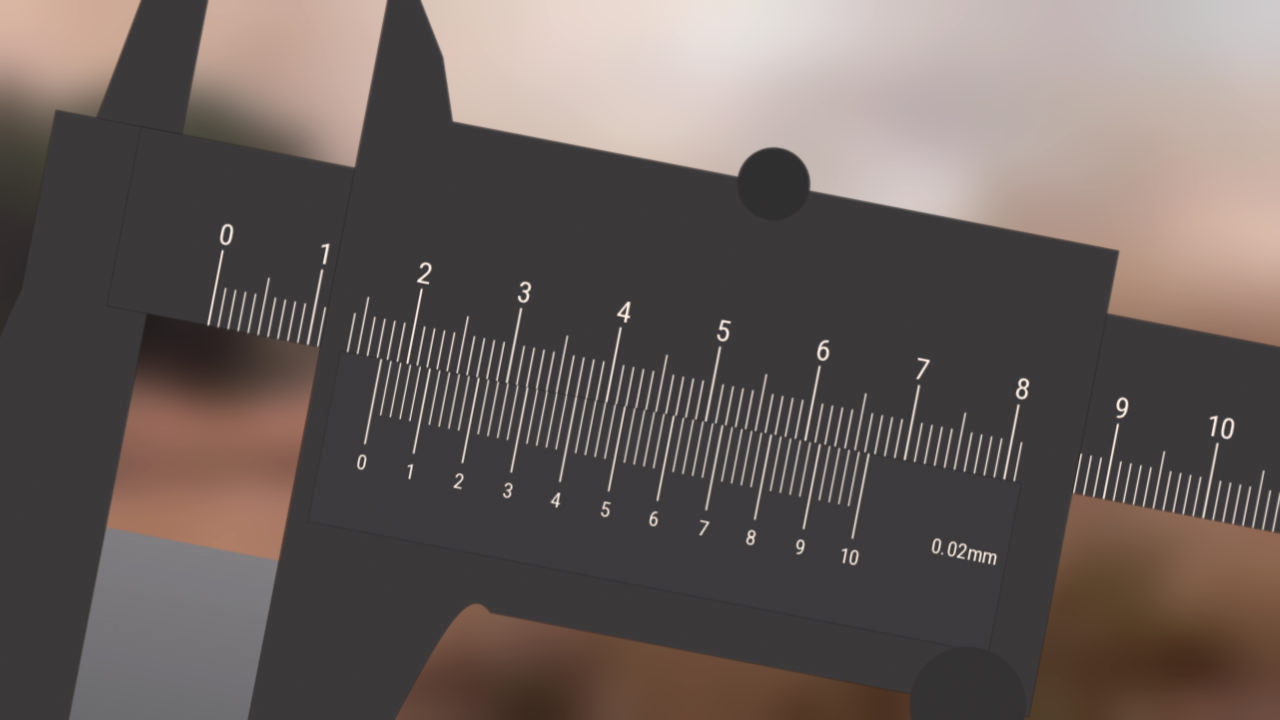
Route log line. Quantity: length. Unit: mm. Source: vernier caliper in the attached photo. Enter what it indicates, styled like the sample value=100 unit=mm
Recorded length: value=17.4 unit=mm
